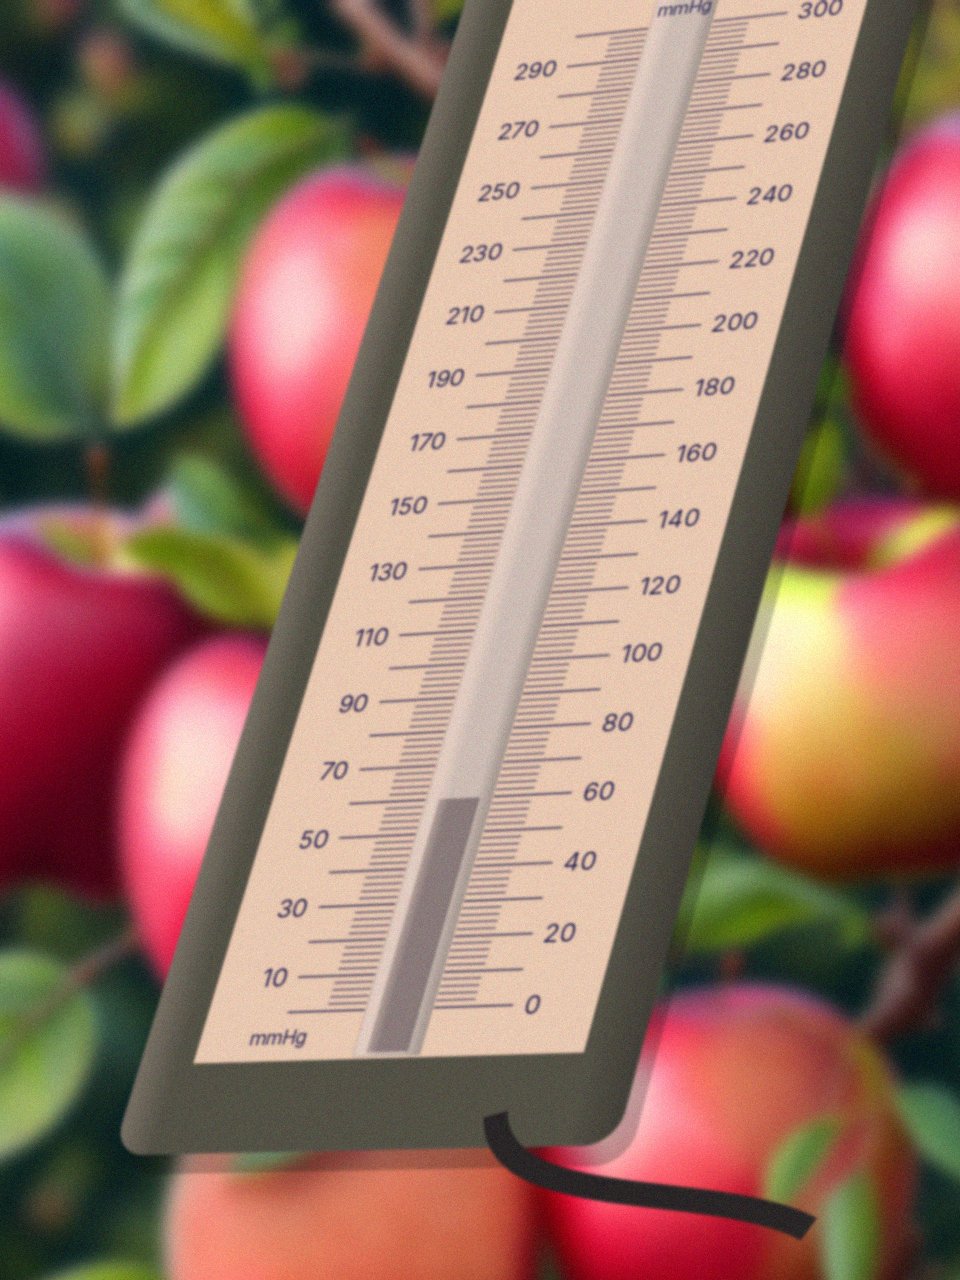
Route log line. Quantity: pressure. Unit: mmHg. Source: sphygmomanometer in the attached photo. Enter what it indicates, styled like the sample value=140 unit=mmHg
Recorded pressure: value=60 unit=mmHg
